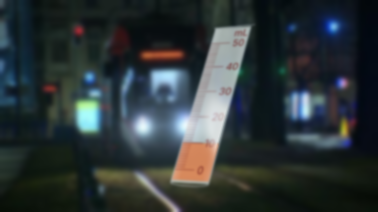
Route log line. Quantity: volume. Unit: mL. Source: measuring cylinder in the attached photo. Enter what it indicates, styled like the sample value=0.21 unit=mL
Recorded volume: value=10 unit=mL
